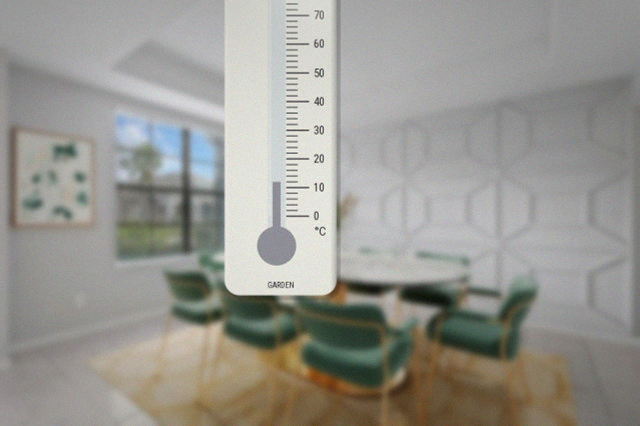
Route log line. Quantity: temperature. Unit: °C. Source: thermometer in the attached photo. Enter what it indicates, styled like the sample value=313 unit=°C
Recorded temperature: value=12 unit=°C
